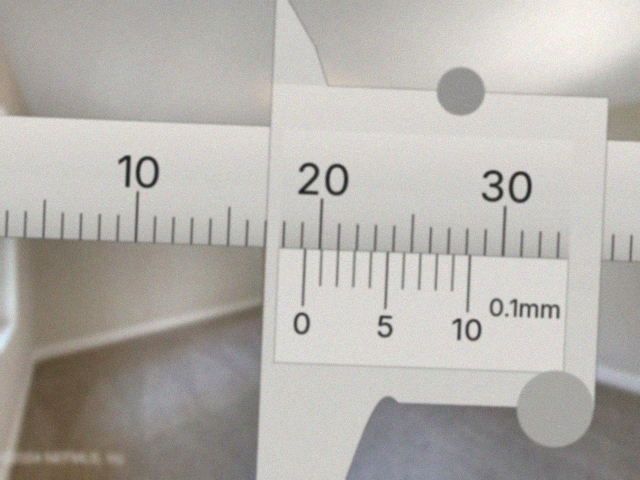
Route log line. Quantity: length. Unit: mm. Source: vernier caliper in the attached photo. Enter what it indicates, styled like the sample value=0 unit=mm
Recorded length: value=19.2 unit=mm
